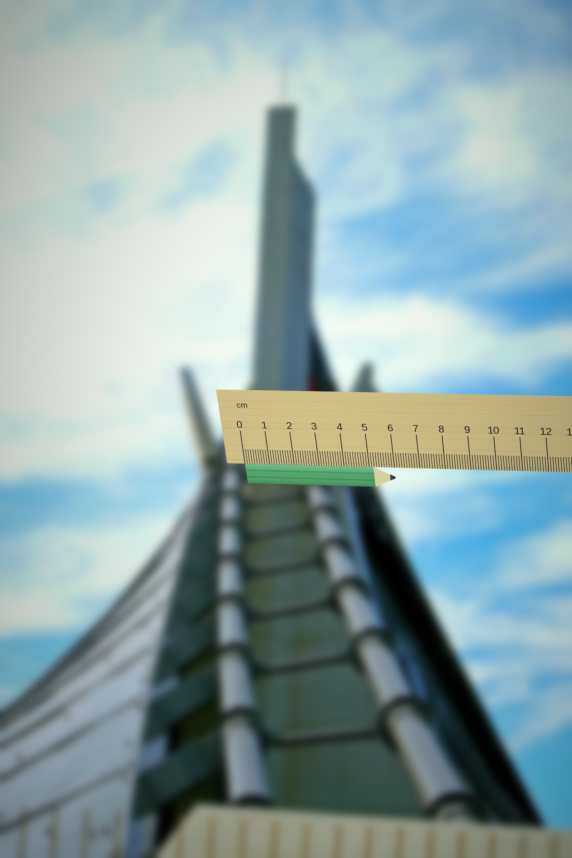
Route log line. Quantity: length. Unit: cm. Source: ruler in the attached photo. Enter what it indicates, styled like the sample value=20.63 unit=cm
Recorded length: value=6 unit=cm
